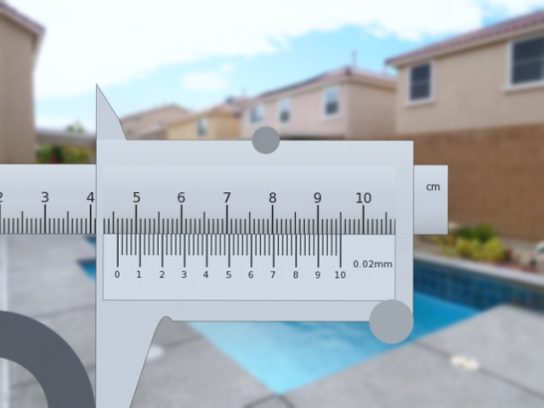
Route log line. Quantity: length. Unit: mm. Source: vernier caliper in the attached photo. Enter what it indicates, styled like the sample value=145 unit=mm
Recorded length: value=46.0 unit=mm
